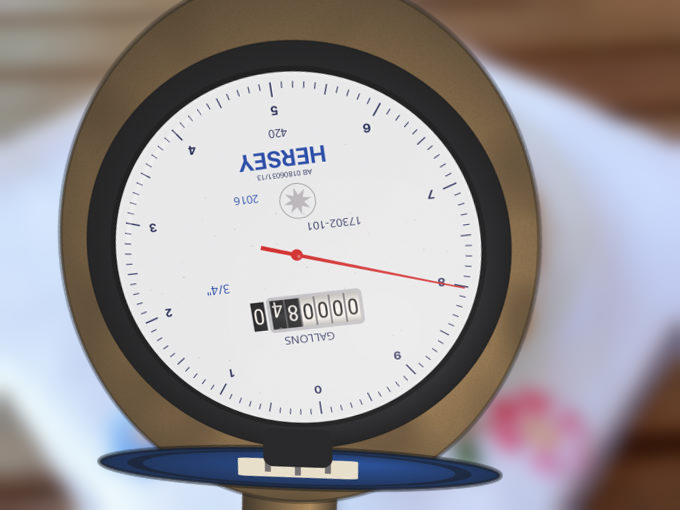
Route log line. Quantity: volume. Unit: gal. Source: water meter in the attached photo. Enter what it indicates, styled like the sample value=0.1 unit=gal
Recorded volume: value=838.0 unit=gal
